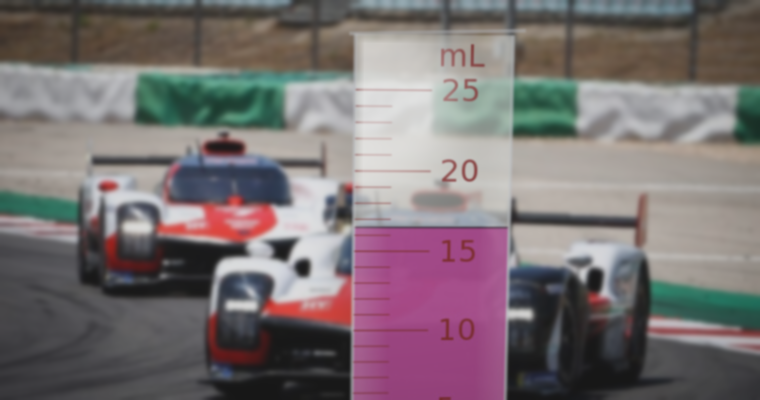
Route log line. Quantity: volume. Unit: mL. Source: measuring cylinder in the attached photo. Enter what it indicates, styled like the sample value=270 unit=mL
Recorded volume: value=16.5 unit=mL
